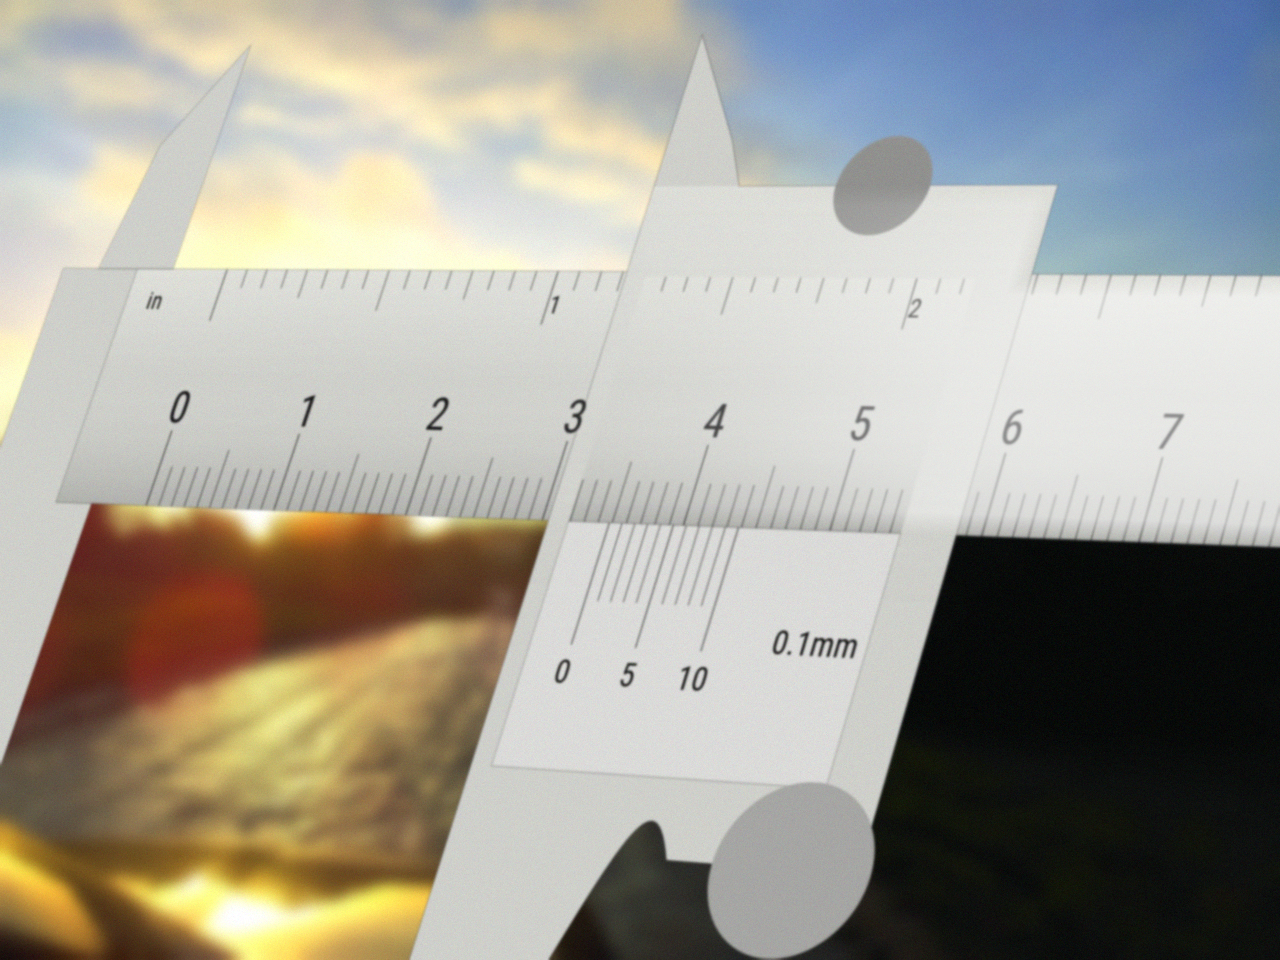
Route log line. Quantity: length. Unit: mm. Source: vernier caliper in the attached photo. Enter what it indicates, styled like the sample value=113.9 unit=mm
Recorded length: value=34.8 unit=mm
